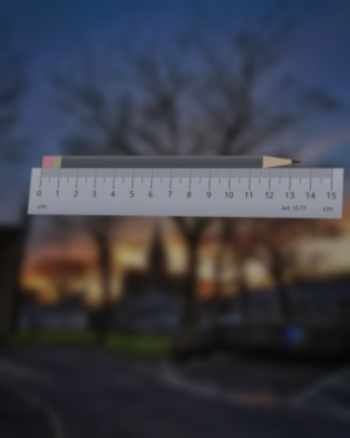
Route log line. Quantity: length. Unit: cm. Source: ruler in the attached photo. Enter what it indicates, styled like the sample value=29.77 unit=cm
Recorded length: value=13.5 unit=cm
